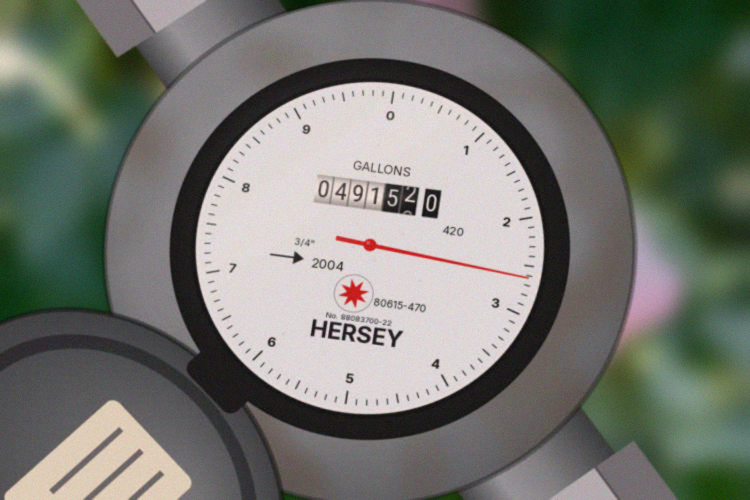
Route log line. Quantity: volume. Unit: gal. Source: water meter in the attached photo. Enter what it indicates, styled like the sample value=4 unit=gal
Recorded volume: value=491522.6 unit=gal
